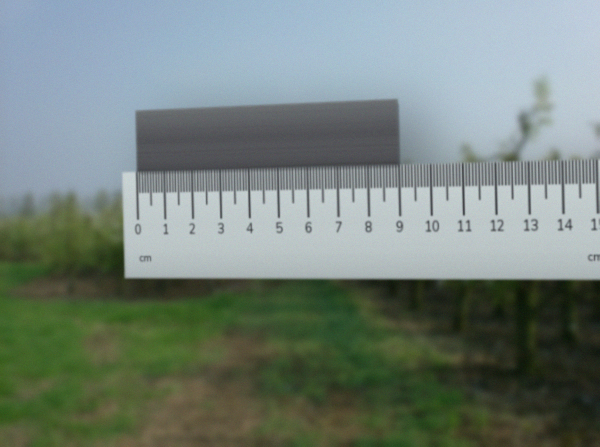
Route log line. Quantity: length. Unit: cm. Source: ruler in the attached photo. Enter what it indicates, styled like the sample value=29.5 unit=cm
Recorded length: value=9 unit=cm
